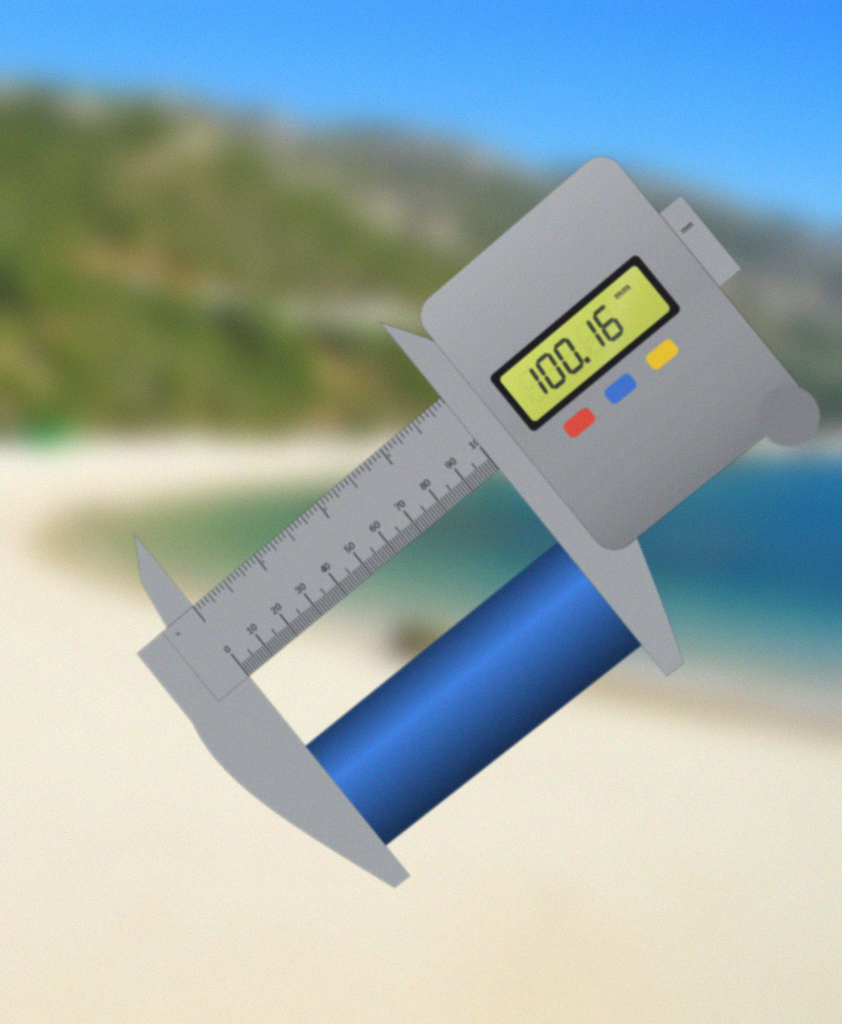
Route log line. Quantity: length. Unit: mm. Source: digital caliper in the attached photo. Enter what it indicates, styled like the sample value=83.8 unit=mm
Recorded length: value=100.16 unit=mm
